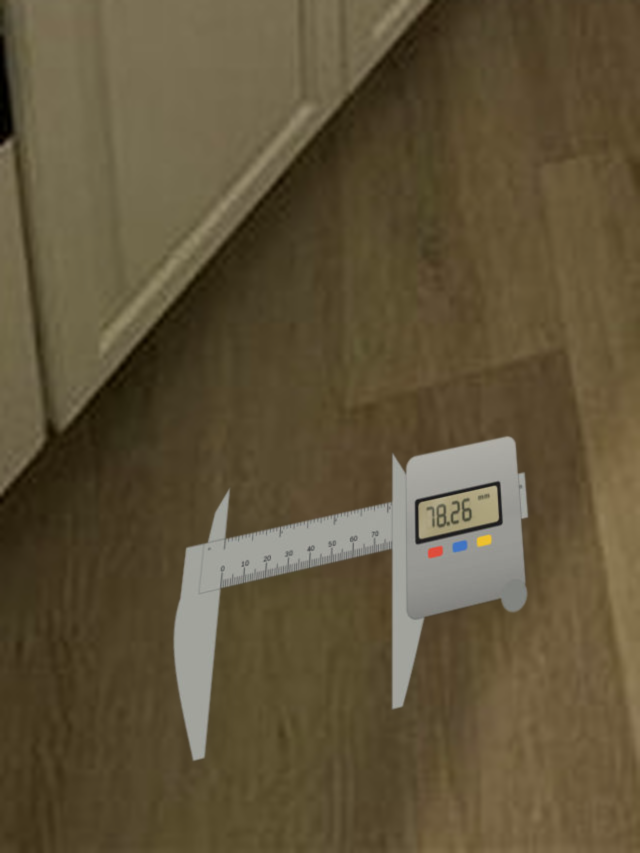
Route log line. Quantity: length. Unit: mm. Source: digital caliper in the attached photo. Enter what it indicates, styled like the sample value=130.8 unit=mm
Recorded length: value=78.26 unit=mm
